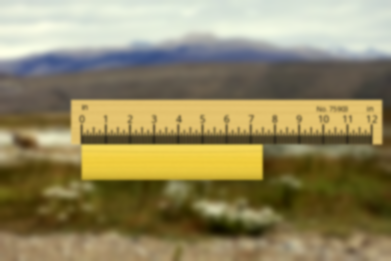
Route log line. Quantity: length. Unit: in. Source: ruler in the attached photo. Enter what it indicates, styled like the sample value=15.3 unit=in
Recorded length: value=7.5 unit=in
